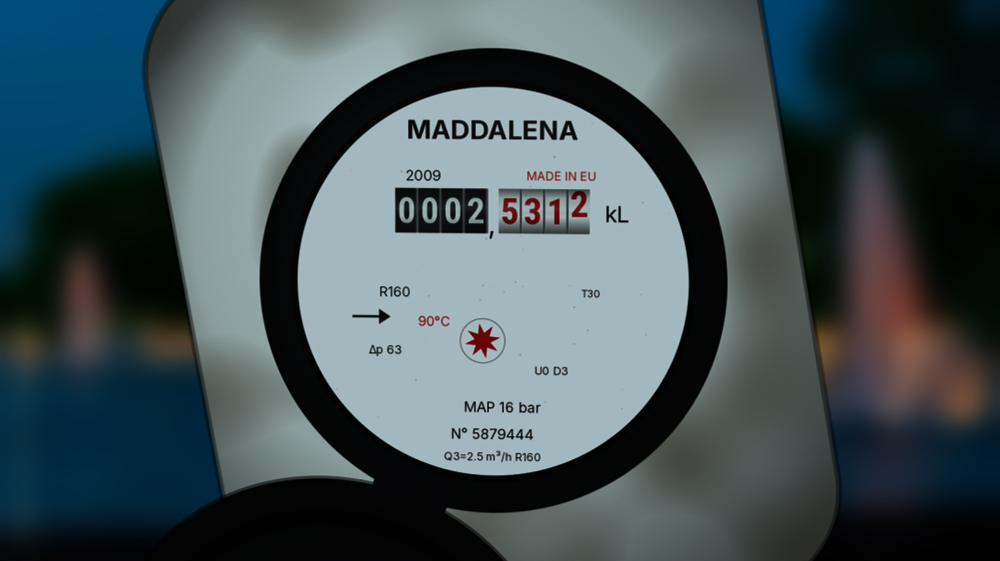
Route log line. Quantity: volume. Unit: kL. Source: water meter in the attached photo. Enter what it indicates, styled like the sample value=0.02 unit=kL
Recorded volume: value=2.5312 unit=kL
